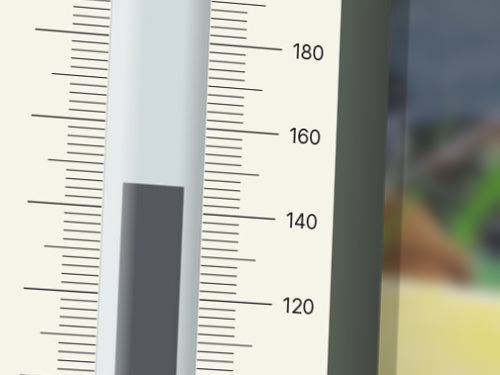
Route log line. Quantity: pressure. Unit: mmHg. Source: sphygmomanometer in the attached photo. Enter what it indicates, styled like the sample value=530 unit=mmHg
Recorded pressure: value=146 unit=mmHg
